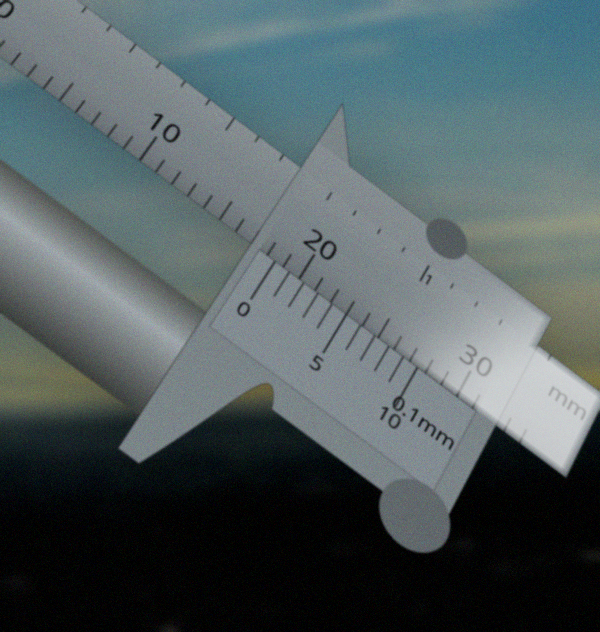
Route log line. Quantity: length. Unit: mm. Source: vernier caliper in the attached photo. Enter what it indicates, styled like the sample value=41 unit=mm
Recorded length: value=18.5 unit=mm
